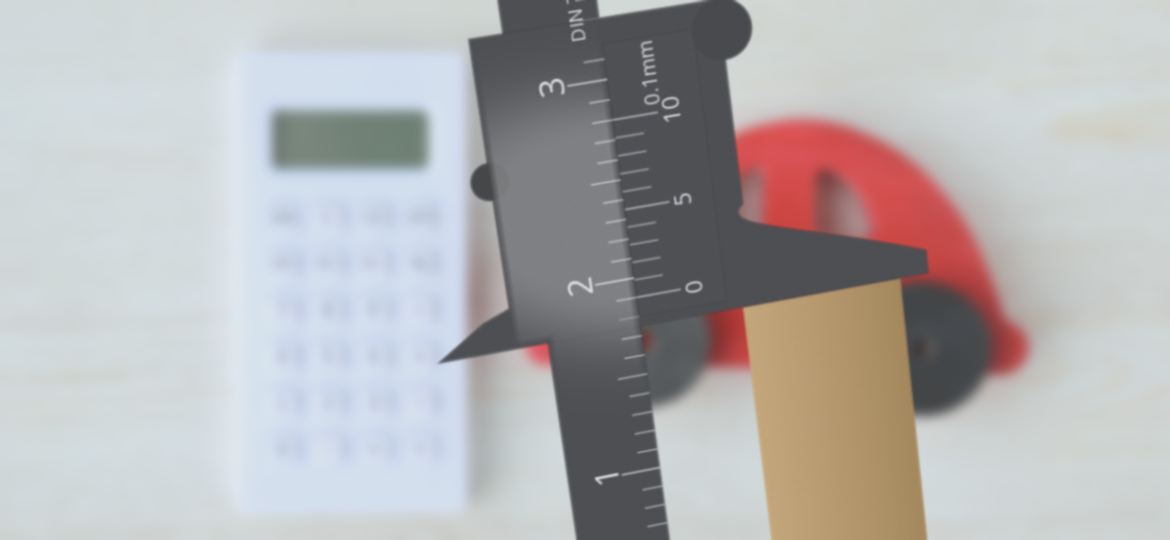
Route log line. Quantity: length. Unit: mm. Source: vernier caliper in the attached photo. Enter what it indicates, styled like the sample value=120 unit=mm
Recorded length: value=19.0 unit=mm
